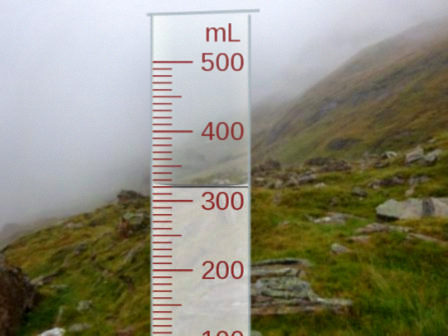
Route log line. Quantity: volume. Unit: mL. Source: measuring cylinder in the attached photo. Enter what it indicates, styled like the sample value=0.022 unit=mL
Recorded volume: value=320 unit=mL
